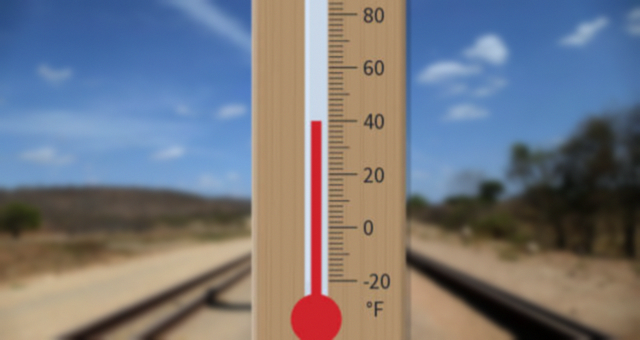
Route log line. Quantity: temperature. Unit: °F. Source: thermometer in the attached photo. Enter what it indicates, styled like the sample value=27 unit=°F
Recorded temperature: value=40 unit=°F
